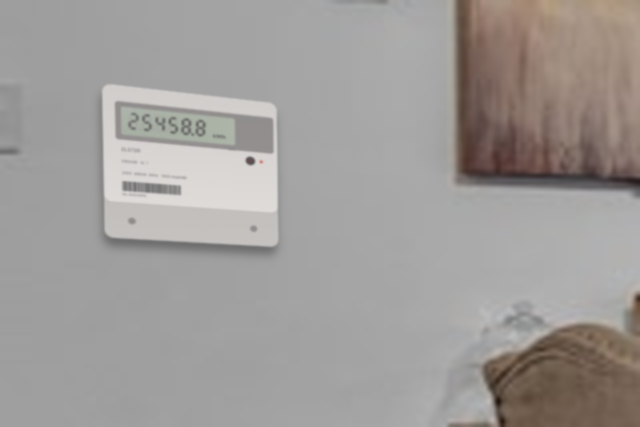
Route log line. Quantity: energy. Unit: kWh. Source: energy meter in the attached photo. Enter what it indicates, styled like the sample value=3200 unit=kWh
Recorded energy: value=25458.8 unit=kWh
